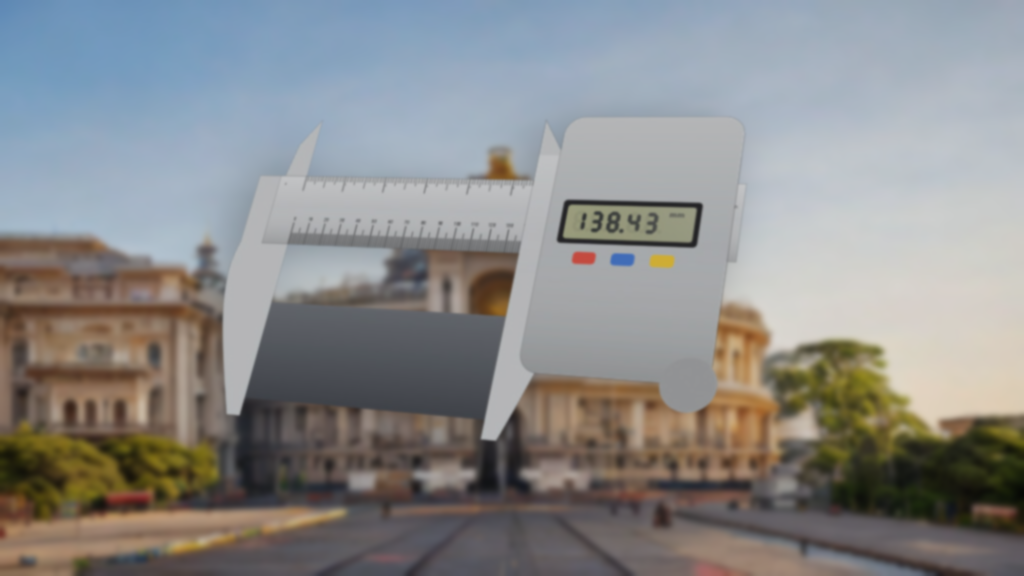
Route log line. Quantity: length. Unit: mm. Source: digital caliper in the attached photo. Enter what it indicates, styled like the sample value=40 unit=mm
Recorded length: value=138.43 unit=mm
